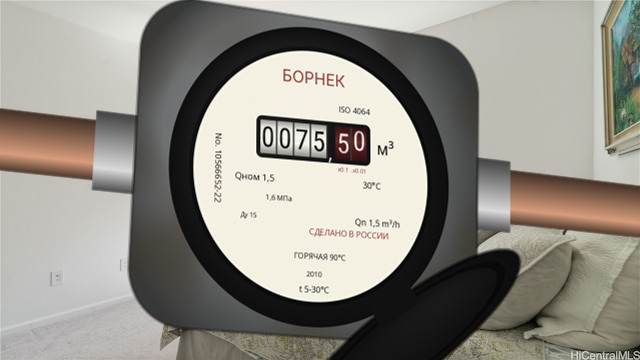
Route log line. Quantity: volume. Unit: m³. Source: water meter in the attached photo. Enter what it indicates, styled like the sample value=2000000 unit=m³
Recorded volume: value=75.50 unit=m³
